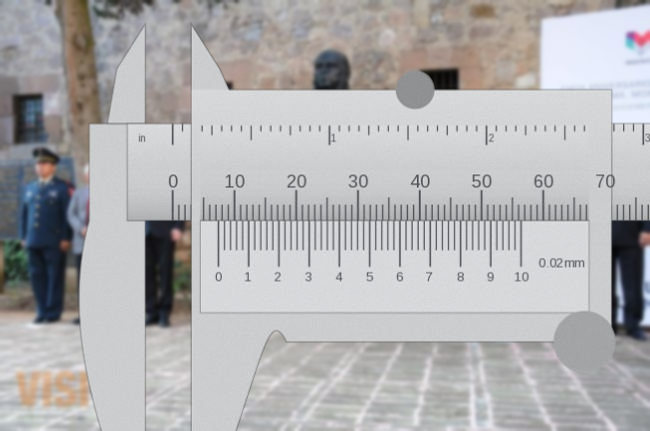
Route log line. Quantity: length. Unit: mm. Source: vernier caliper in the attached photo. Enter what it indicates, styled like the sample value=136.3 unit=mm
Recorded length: value=7.4 unit=mm
